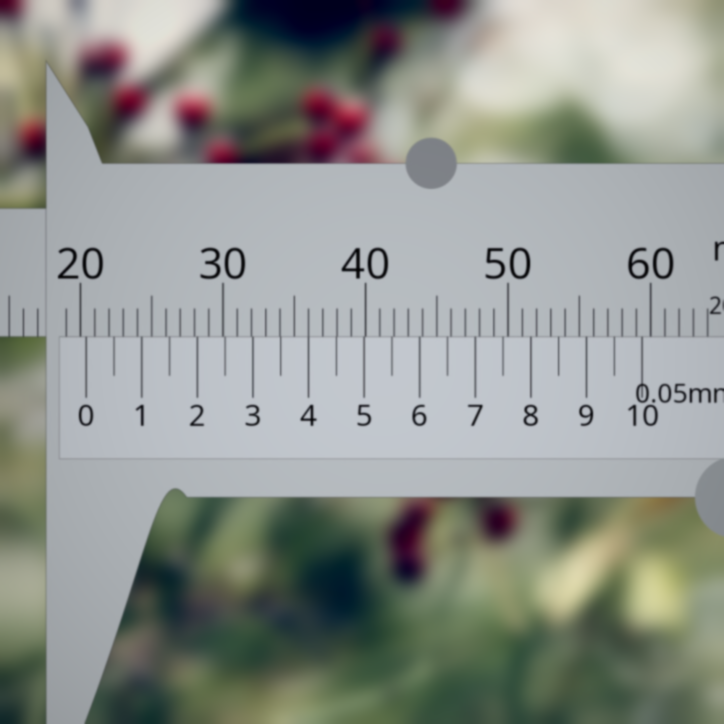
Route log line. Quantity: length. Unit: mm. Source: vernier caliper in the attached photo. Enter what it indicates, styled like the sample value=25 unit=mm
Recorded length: value=20.4 unit=mm
